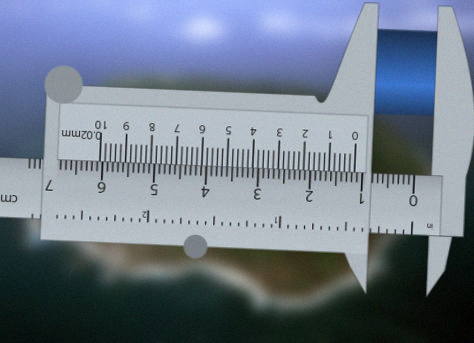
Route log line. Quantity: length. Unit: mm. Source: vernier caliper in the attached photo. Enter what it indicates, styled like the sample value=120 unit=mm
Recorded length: value=11.5 unit=mm
